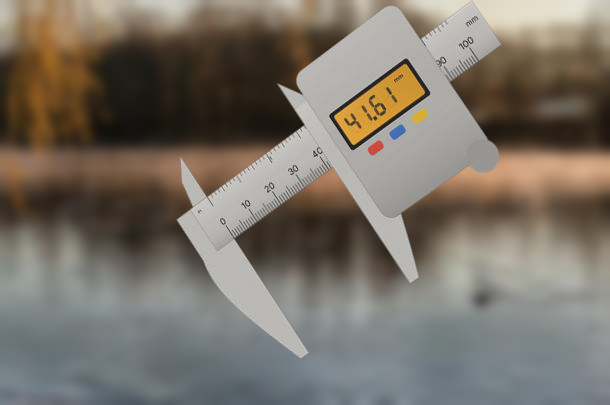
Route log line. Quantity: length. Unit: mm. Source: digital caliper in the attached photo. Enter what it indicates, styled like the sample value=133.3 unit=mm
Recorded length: value=41.61 unit=mm
